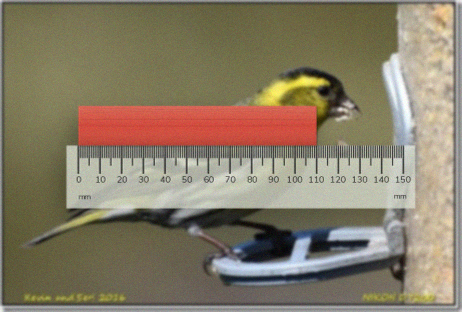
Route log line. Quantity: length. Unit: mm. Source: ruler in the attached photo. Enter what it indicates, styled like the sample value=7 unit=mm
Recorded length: value=110 unit=mm
